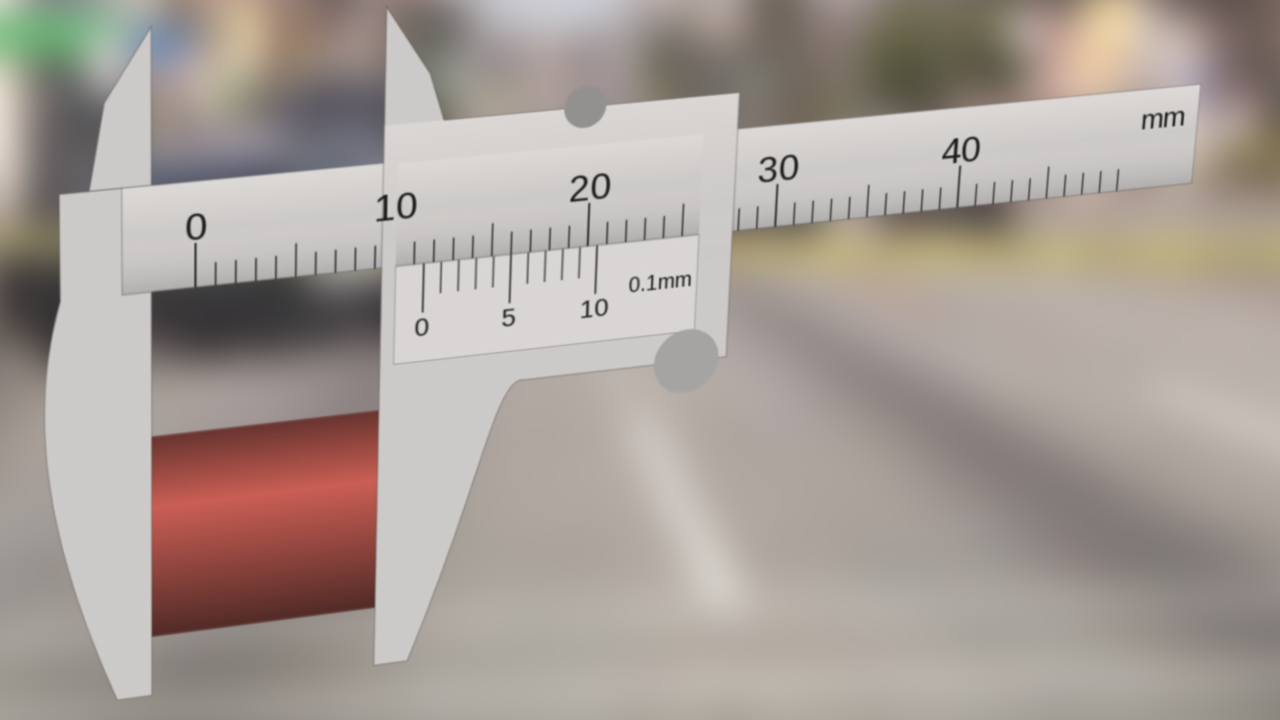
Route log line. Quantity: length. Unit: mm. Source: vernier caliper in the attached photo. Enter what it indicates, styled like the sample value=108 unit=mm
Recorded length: value=11.5 unit=mm
